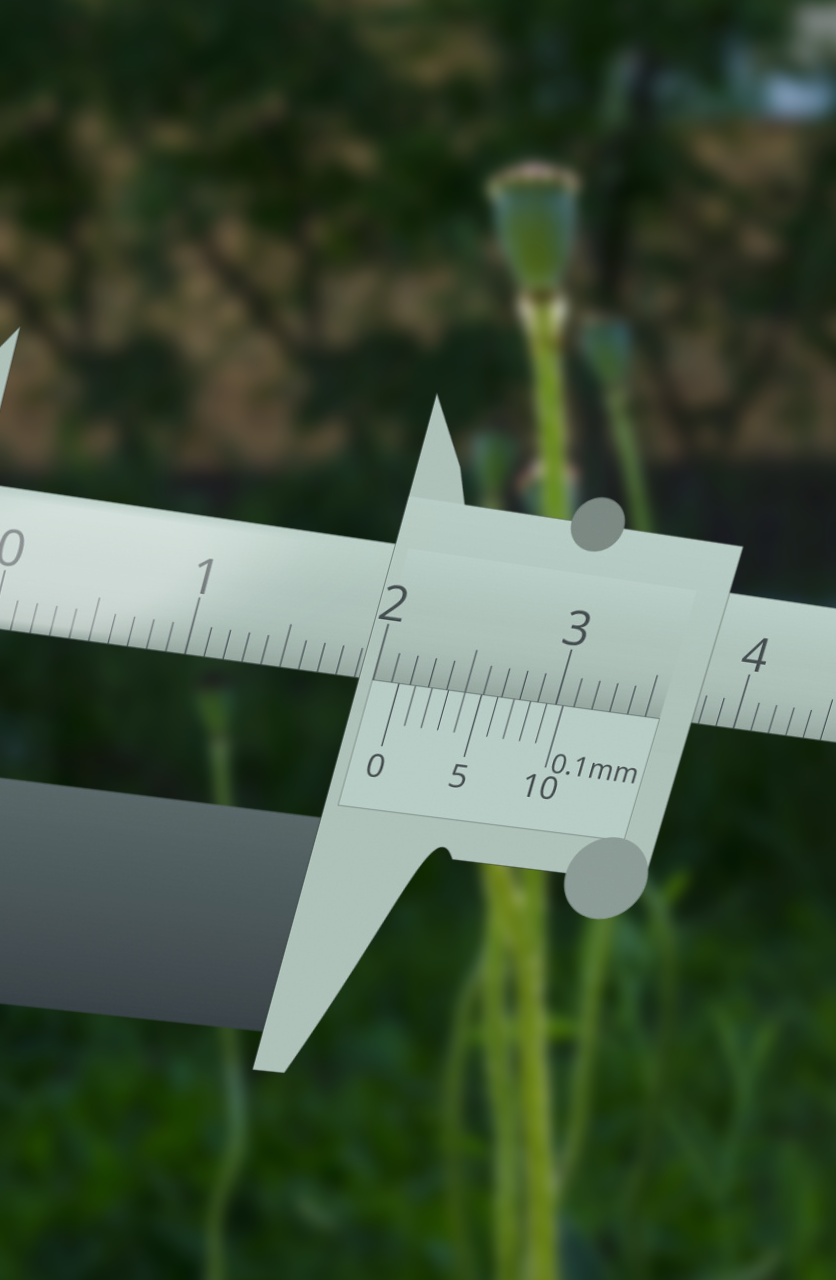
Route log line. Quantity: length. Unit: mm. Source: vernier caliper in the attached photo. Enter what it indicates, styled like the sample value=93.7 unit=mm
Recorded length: value=21.4 unit=mm
